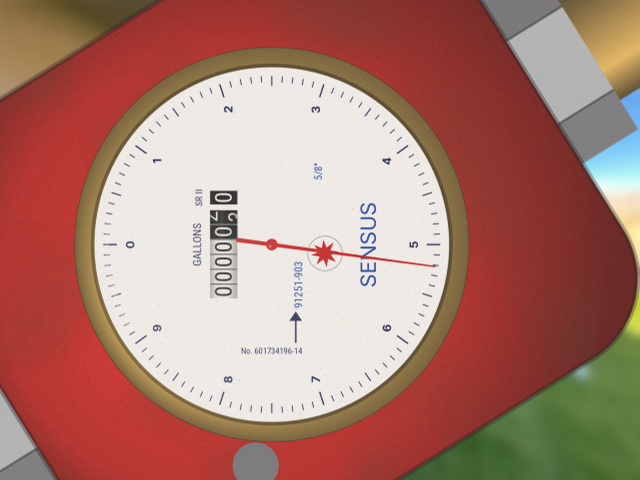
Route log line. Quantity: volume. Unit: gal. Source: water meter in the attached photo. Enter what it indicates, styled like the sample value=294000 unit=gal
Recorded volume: value=25.2 unit=gal
